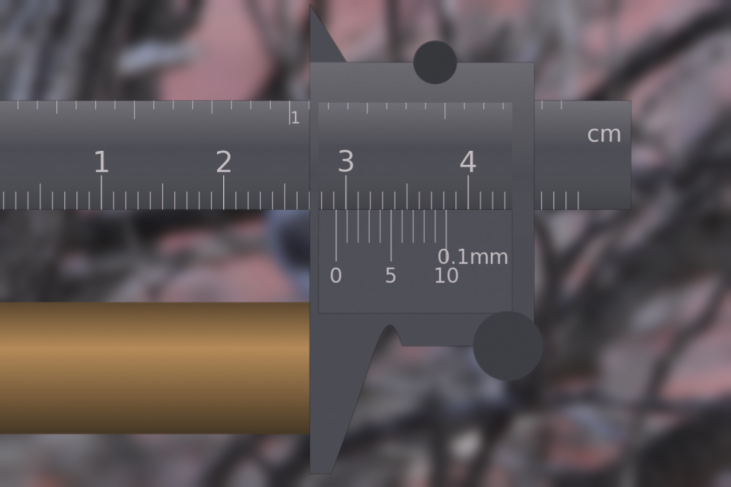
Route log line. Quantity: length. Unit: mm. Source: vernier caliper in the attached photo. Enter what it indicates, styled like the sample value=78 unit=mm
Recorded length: value=29.2 unit=mm
